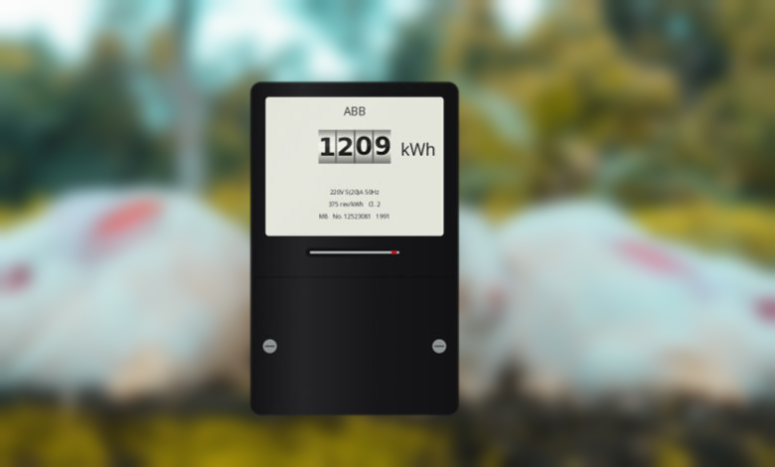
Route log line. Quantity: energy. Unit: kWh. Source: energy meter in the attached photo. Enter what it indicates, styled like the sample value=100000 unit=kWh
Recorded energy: value=1209 unit=kWh
